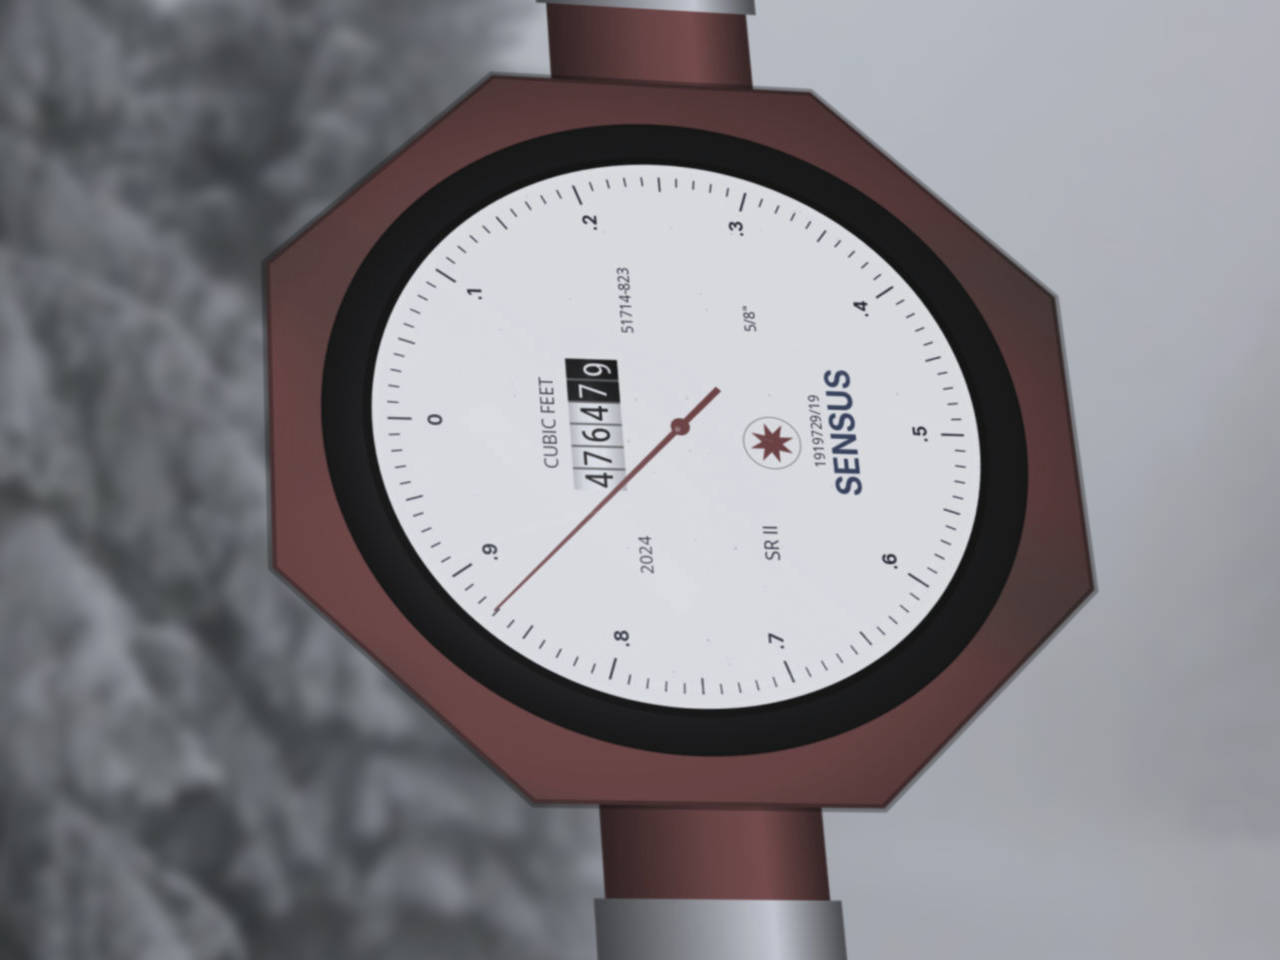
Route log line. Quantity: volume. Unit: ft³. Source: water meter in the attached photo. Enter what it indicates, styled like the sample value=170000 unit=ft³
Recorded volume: value=476478.87 unit=ft³
